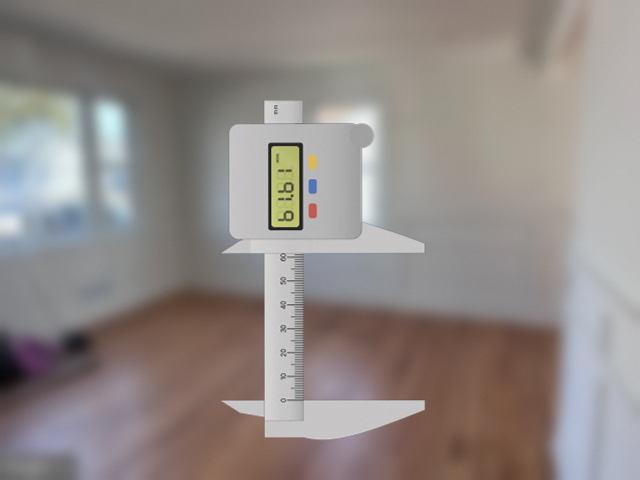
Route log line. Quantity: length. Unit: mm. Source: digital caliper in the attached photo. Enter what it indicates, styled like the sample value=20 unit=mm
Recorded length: value=61.61 unit=mm
